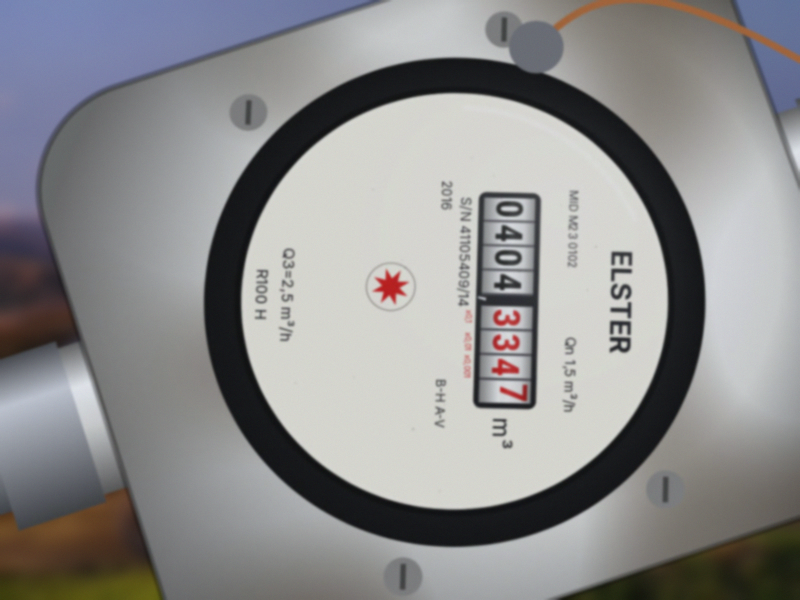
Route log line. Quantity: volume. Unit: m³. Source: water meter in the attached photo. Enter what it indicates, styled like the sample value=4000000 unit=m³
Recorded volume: value=404.3347 unit=m³
